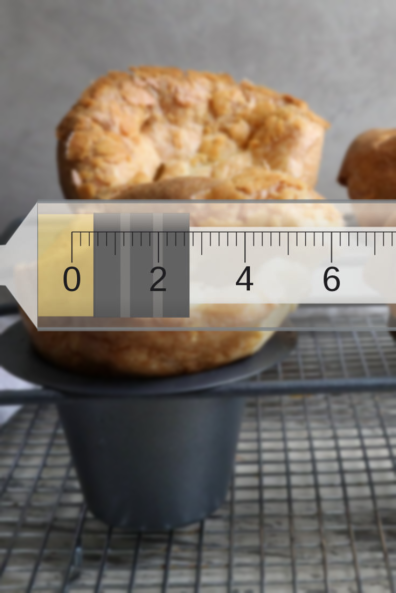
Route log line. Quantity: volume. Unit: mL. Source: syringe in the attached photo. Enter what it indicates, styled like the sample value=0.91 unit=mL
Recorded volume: value=0.5 unit=mL
